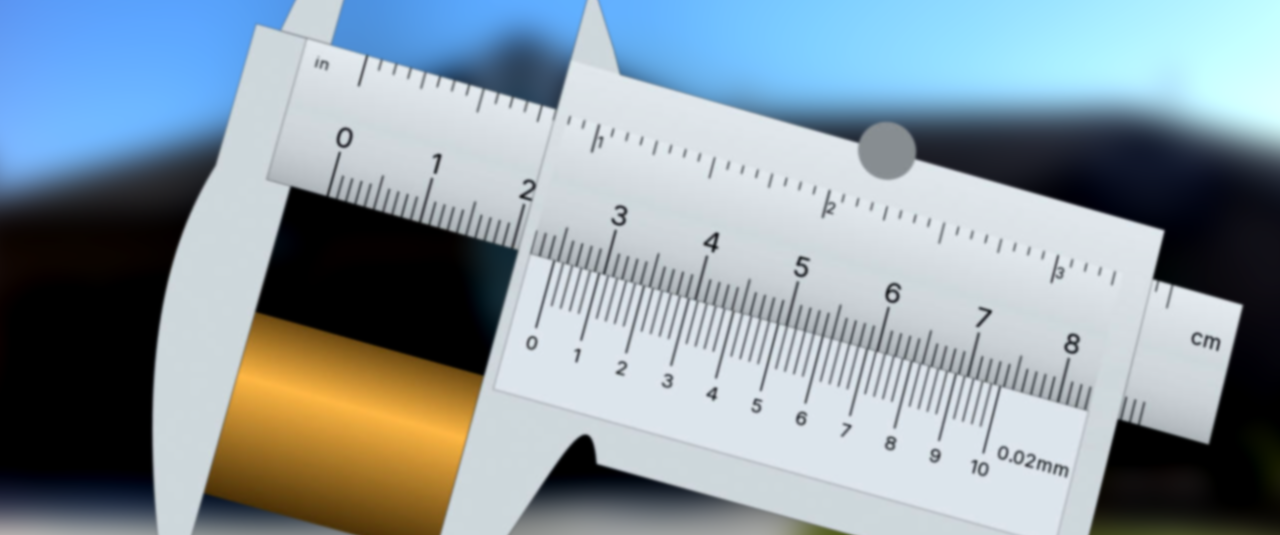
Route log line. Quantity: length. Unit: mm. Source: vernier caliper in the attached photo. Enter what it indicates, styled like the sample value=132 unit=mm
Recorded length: value=24.6 unit=mm
